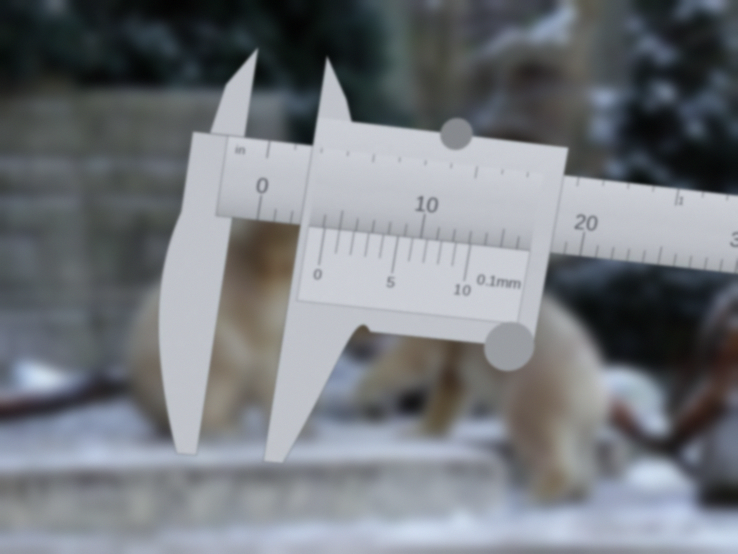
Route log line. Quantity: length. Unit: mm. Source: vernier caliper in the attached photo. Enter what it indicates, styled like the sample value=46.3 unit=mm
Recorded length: value=4.1 unit=mm
